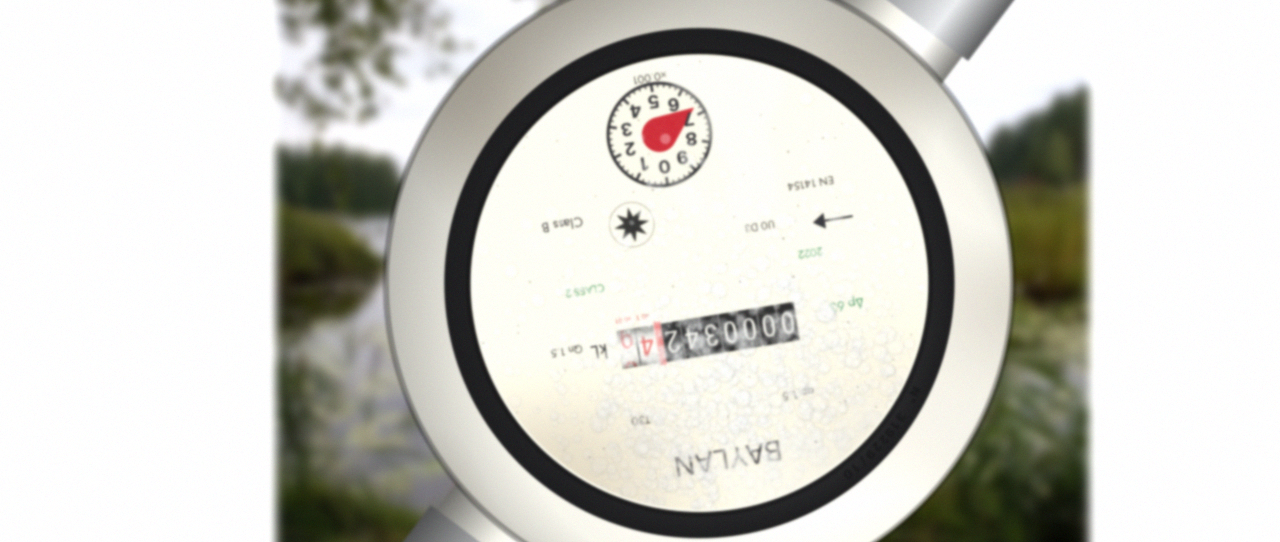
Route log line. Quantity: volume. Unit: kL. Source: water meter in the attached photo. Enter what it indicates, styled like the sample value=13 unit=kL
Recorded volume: value=342.486 unit=kL
